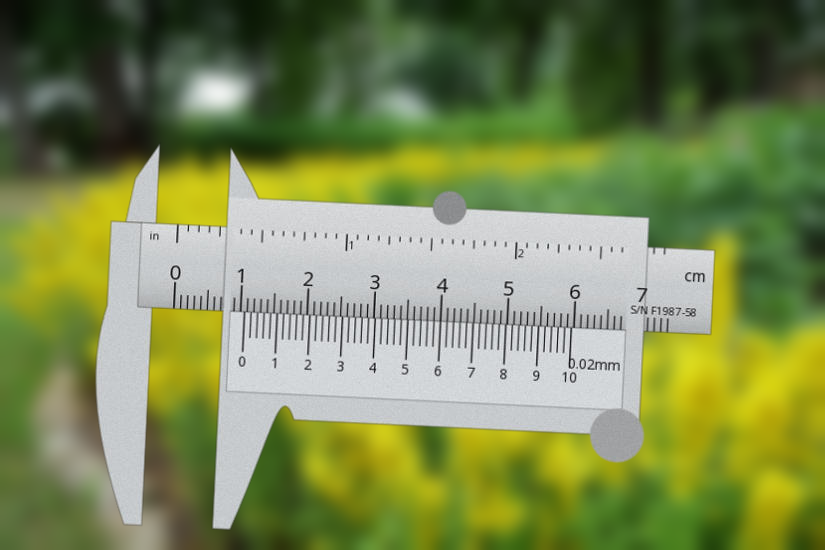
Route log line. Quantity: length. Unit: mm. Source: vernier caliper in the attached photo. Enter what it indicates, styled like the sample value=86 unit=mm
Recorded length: value=10.6 unit=mm
